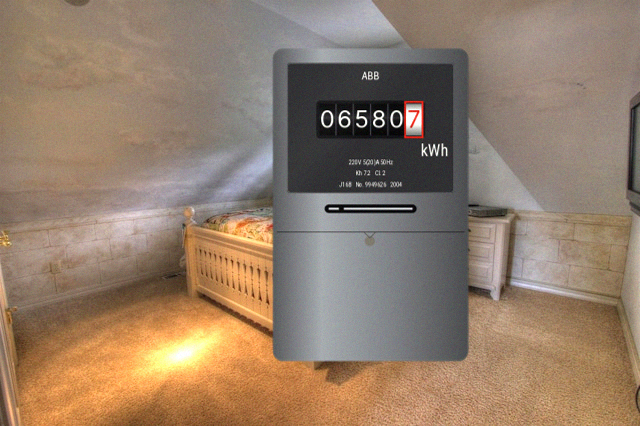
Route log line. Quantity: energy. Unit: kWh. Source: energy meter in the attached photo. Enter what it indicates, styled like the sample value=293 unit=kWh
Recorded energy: value=6580.7 unit=kWh
